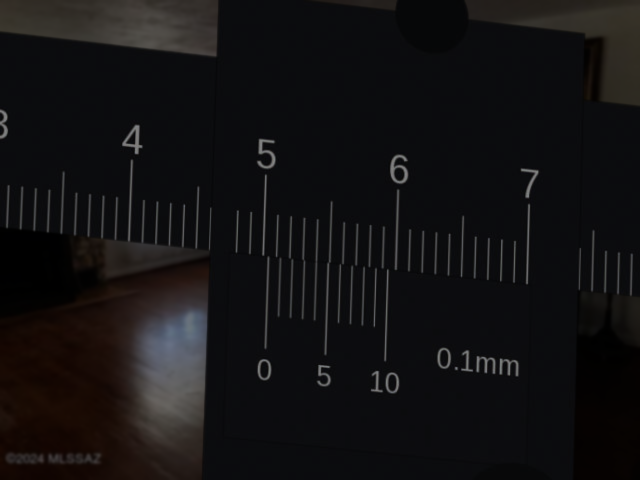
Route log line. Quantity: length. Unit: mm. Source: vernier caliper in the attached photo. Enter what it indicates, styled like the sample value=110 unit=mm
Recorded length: value=50.4 unit=mm
